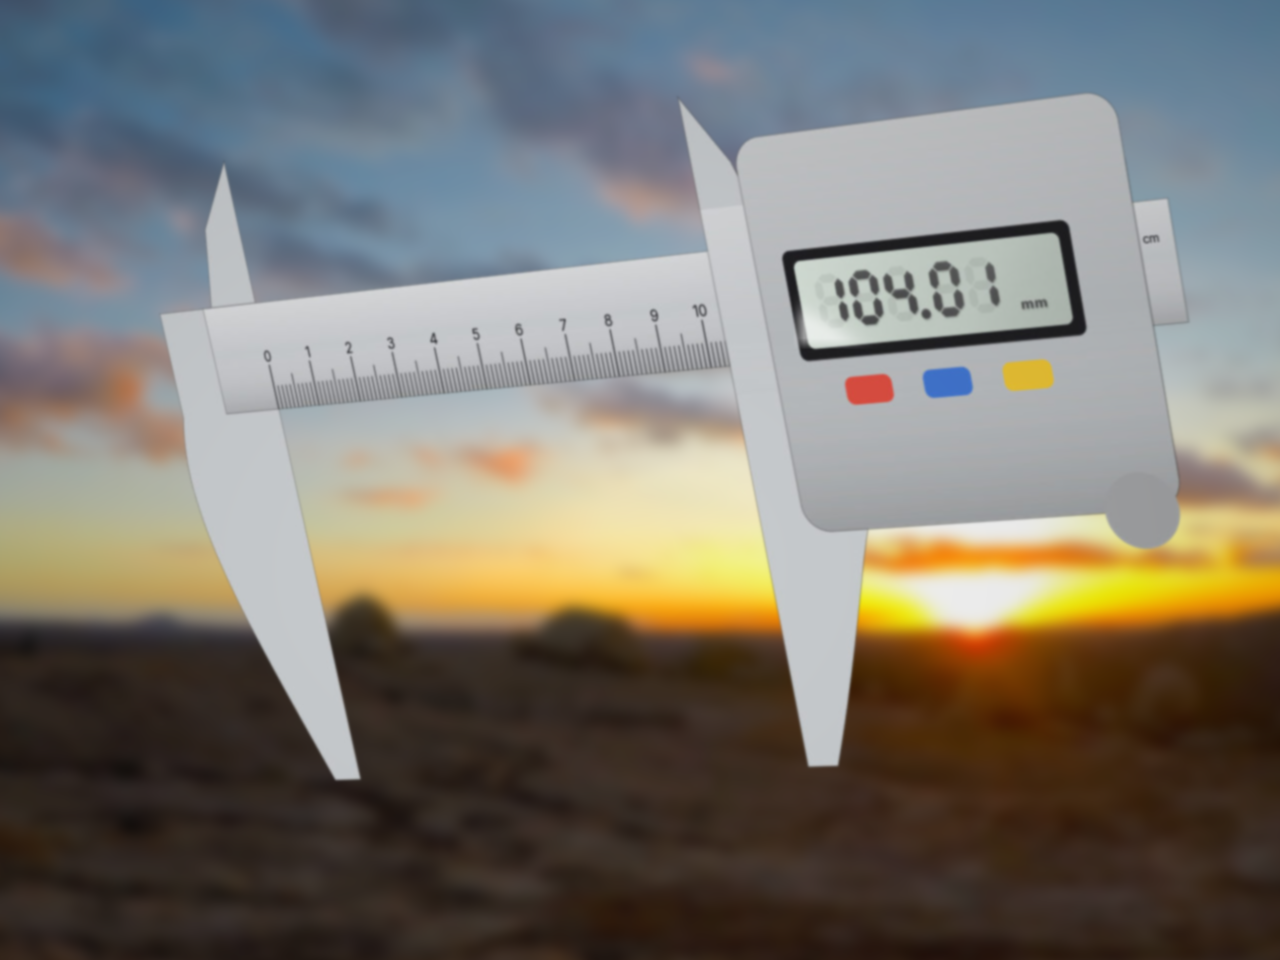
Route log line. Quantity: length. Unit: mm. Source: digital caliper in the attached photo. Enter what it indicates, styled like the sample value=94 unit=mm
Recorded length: value=104.01 unit=mm
